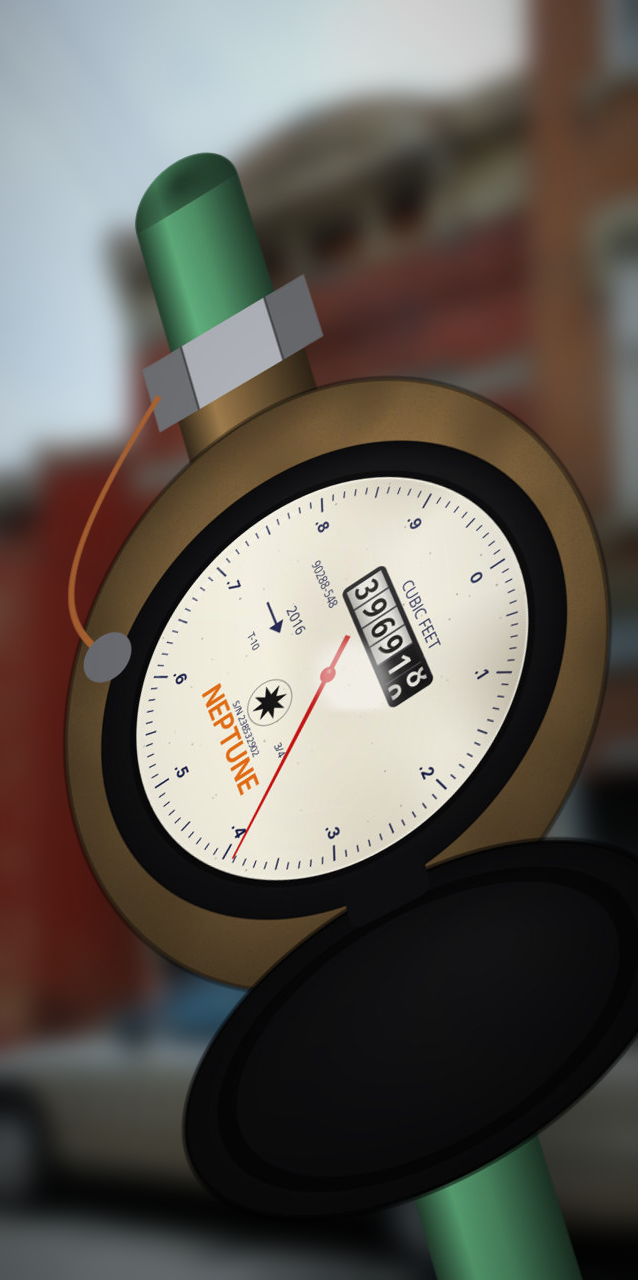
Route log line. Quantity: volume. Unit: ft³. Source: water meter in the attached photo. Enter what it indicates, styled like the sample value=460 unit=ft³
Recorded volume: value=396918.39 unit=ft³
